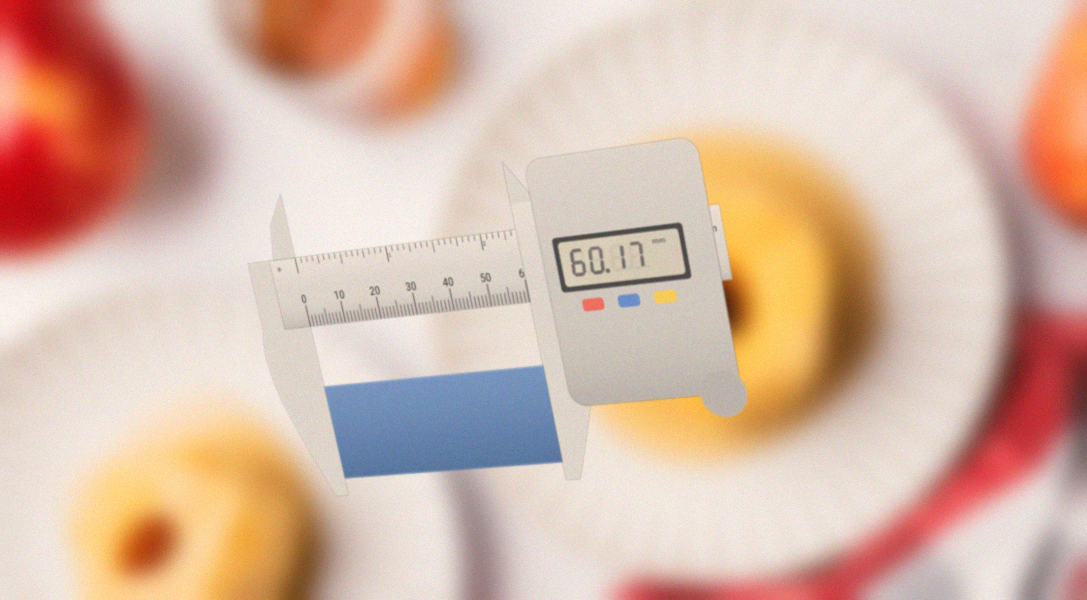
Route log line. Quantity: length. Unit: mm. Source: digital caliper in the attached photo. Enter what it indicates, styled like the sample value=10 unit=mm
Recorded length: value=60.17 unit=mm
